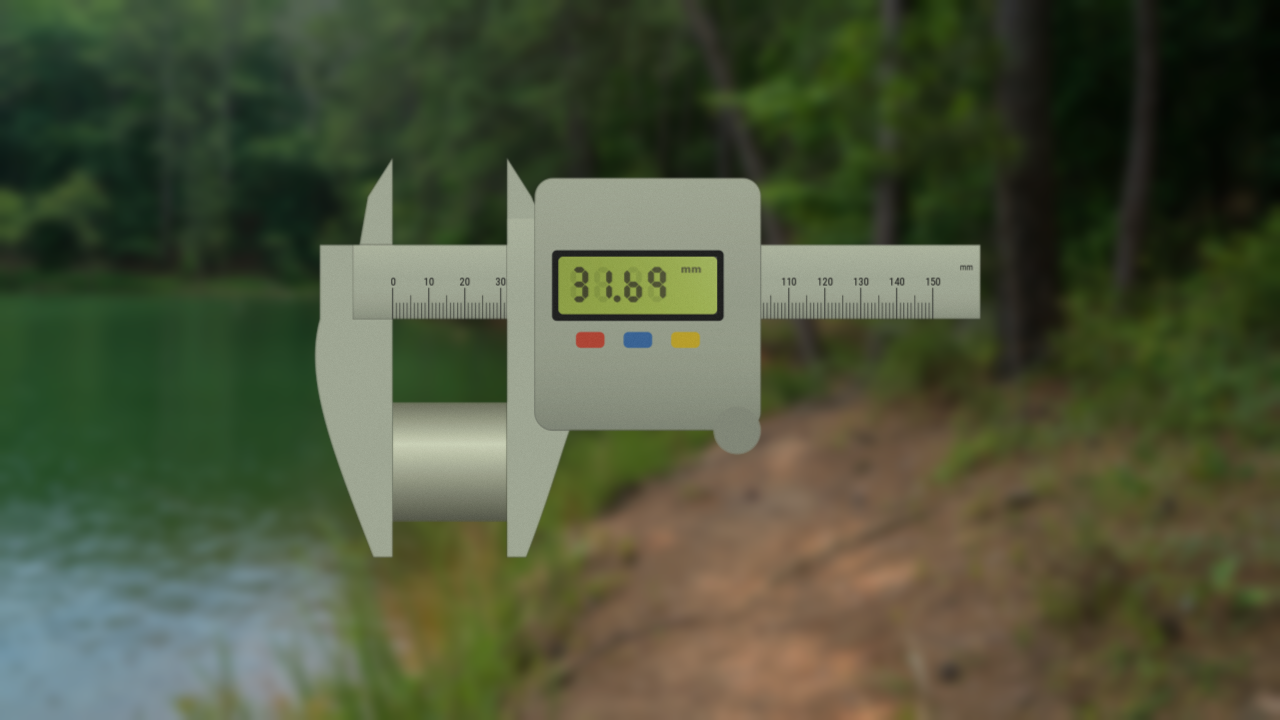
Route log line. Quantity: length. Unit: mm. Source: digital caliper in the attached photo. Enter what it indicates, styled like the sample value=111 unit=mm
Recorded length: value=31.69 unit=mm
